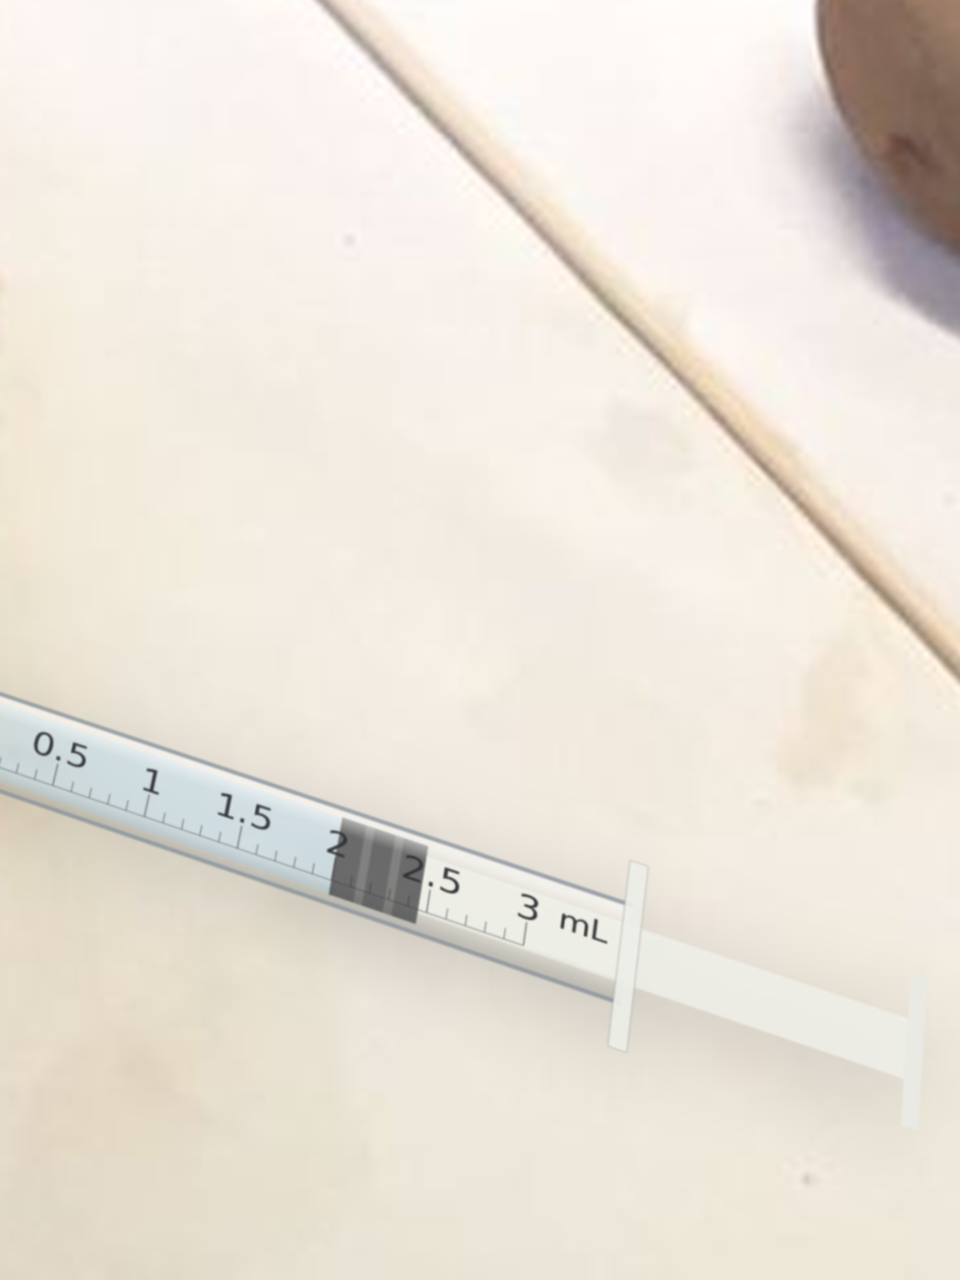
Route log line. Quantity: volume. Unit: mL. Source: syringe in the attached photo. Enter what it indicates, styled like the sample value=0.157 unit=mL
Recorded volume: value=2 unit=mL
